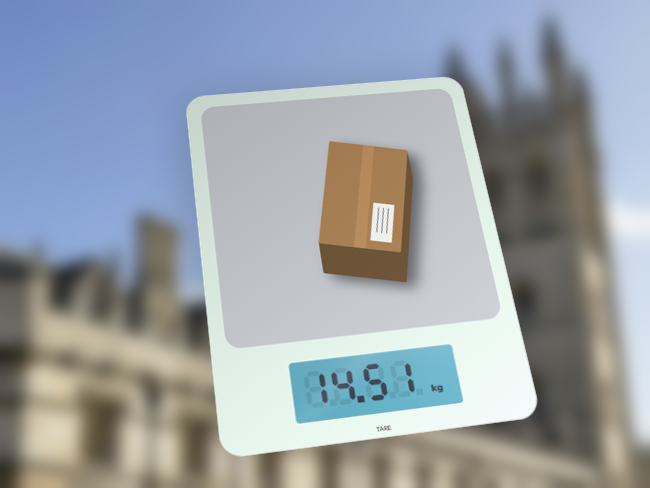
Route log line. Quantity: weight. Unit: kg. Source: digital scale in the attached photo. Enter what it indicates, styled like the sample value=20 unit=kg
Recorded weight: value=14.51 unit=kg
